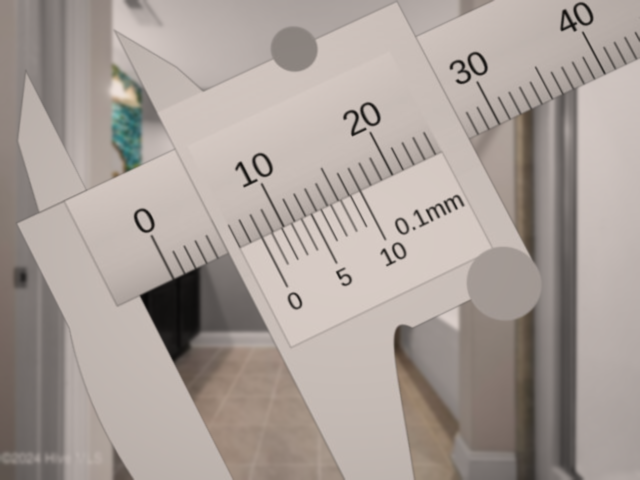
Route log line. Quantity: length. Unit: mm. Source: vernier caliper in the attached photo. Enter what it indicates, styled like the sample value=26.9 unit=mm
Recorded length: value=8.0 unit=mm
